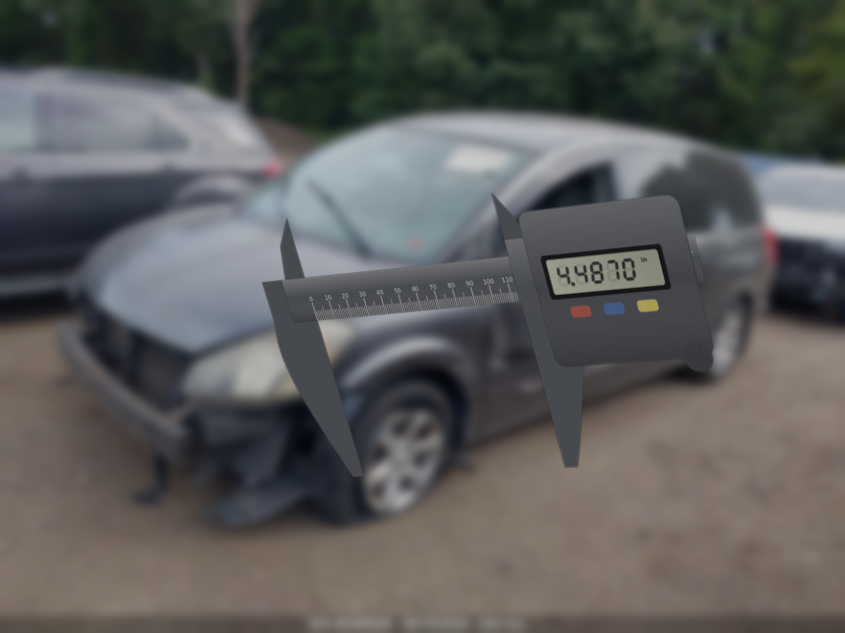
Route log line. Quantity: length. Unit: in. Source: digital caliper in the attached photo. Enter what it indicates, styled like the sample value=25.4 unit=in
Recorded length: value=4.4870 unit=in
